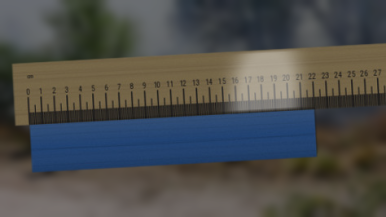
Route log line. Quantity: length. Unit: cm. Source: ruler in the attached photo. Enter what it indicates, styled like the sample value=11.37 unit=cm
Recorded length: value=22 unit=cm
